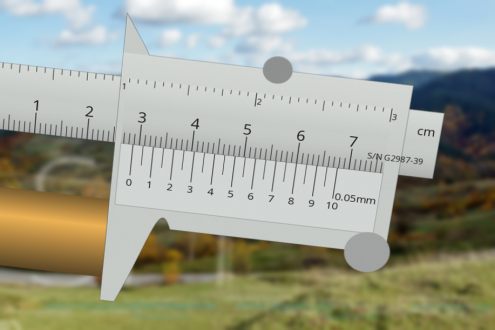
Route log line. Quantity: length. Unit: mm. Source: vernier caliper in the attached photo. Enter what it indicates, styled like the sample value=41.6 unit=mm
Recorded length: value=28.8 unit=mm
